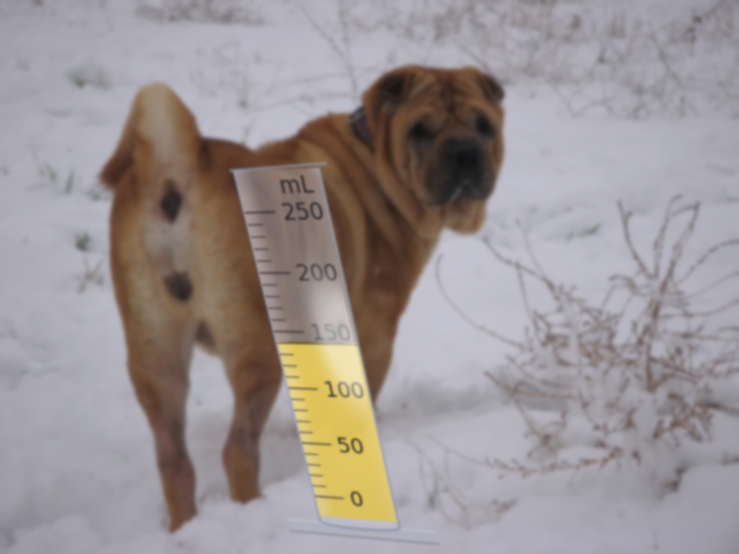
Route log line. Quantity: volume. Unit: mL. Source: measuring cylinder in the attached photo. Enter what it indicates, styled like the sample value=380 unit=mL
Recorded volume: value=140 unit=mL
